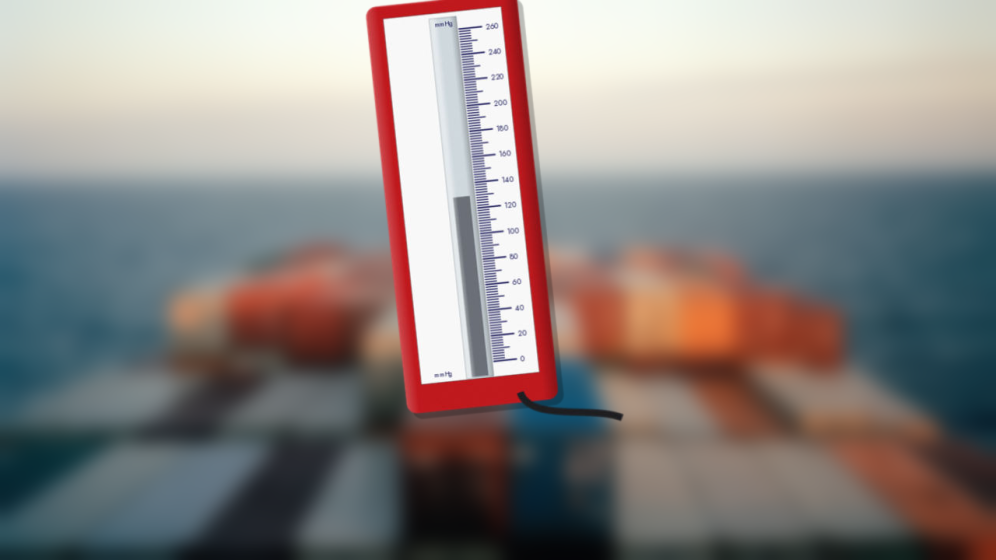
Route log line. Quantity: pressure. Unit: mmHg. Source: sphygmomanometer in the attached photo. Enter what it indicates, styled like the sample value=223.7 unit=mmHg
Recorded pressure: value=130 unit=mmHg
